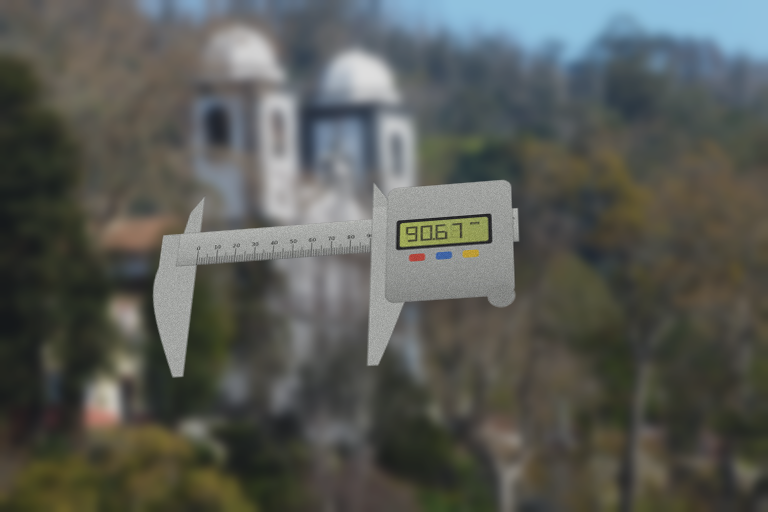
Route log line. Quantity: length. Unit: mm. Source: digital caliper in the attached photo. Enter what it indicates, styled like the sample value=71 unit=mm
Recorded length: value=90.67 unit=mm
